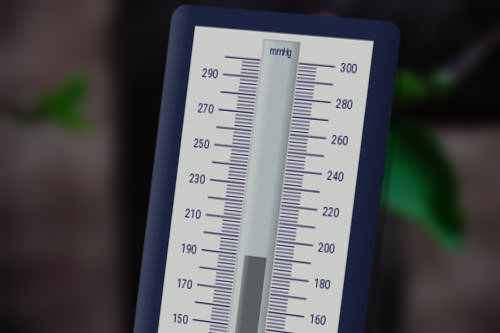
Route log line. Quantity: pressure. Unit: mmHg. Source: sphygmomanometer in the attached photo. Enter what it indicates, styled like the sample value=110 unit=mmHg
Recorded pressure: value=190 unit=mmHg
